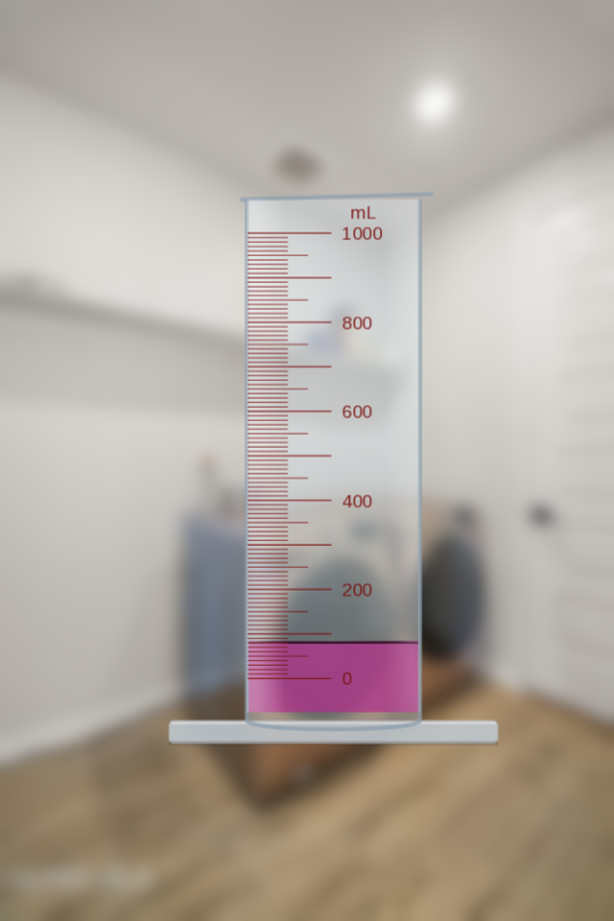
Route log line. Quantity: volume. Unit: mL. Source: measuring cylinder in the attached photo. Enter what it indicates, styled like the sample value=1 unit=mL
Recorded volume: value=80 unit=mL
